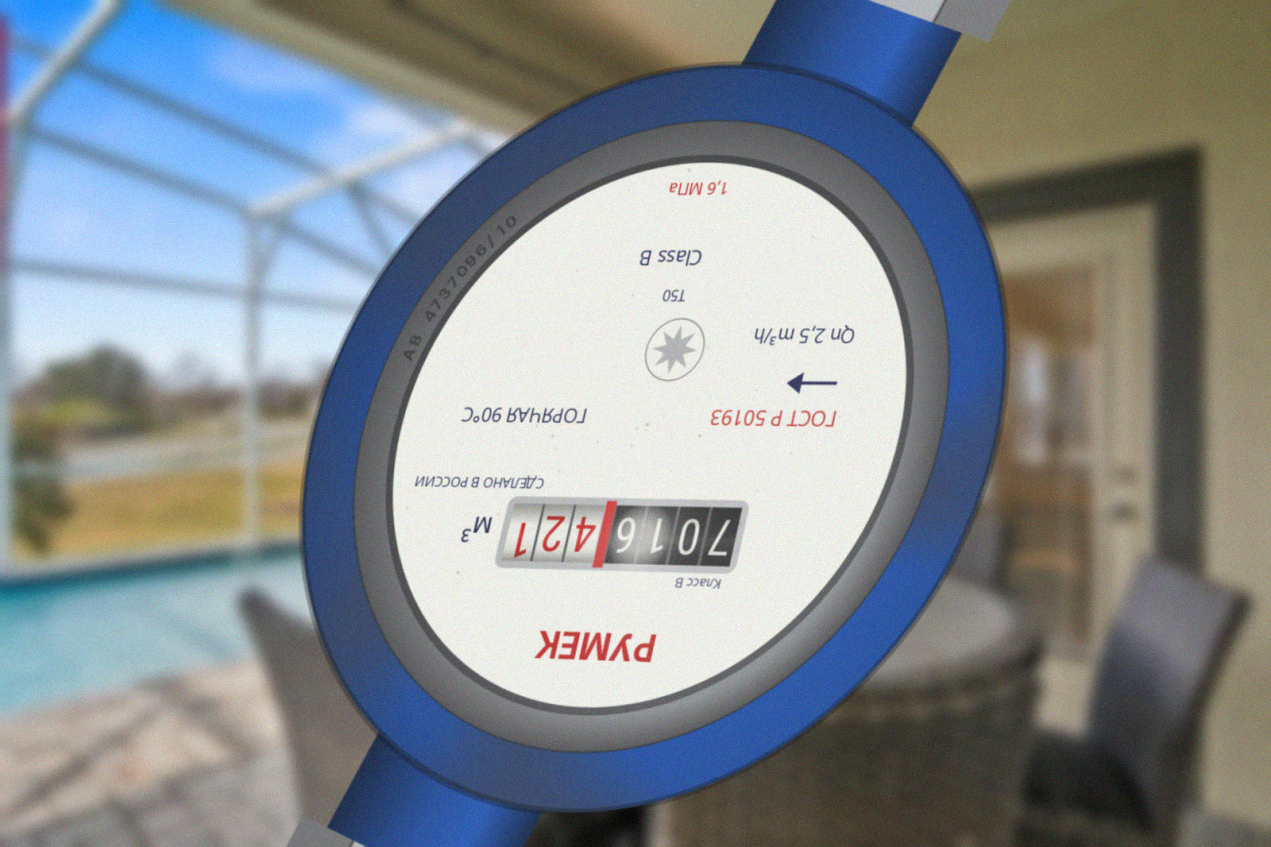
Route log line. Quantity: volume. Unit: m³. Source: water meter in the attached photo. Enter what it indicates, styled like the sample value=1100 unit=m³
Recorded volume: value=7016.421 unit=m³
